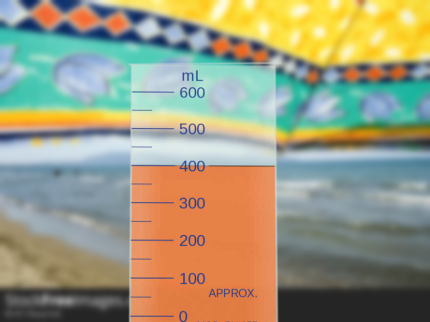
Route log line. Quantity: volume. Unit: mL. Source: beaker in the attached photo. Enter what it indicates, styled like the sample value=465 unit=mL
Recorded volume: value=400 unit=mL
